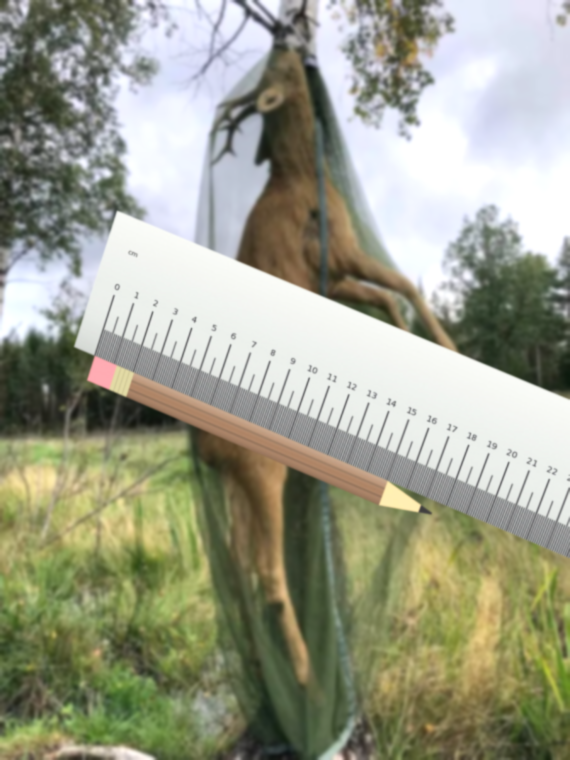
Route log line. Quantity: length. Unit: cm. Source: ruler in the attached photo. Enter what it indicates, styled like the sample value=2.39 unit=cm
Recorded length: value=17.5 unit=cm
